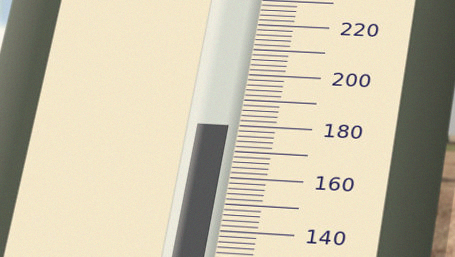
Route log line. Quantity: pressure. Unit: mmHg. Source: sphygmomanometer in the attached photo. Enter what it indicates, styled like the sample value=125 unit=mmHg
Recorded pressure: value=180 unit=mmHg
